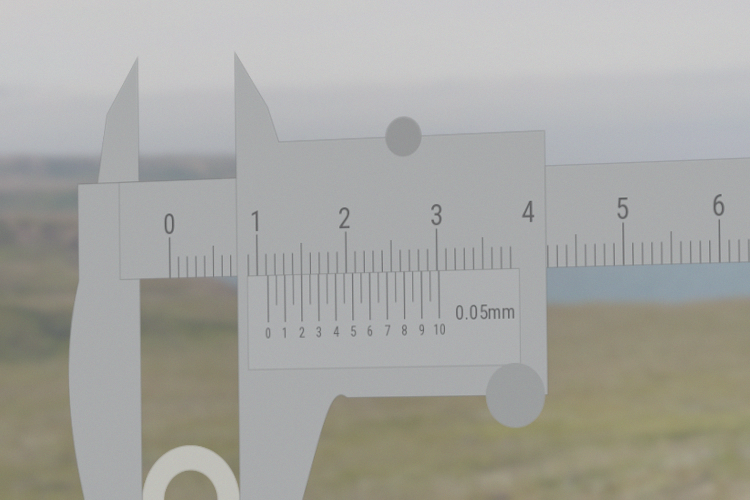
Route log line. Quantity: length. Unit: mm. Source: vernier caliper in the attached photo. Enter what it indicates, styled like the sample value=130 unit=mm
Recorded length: value=11.2 unit=mm
